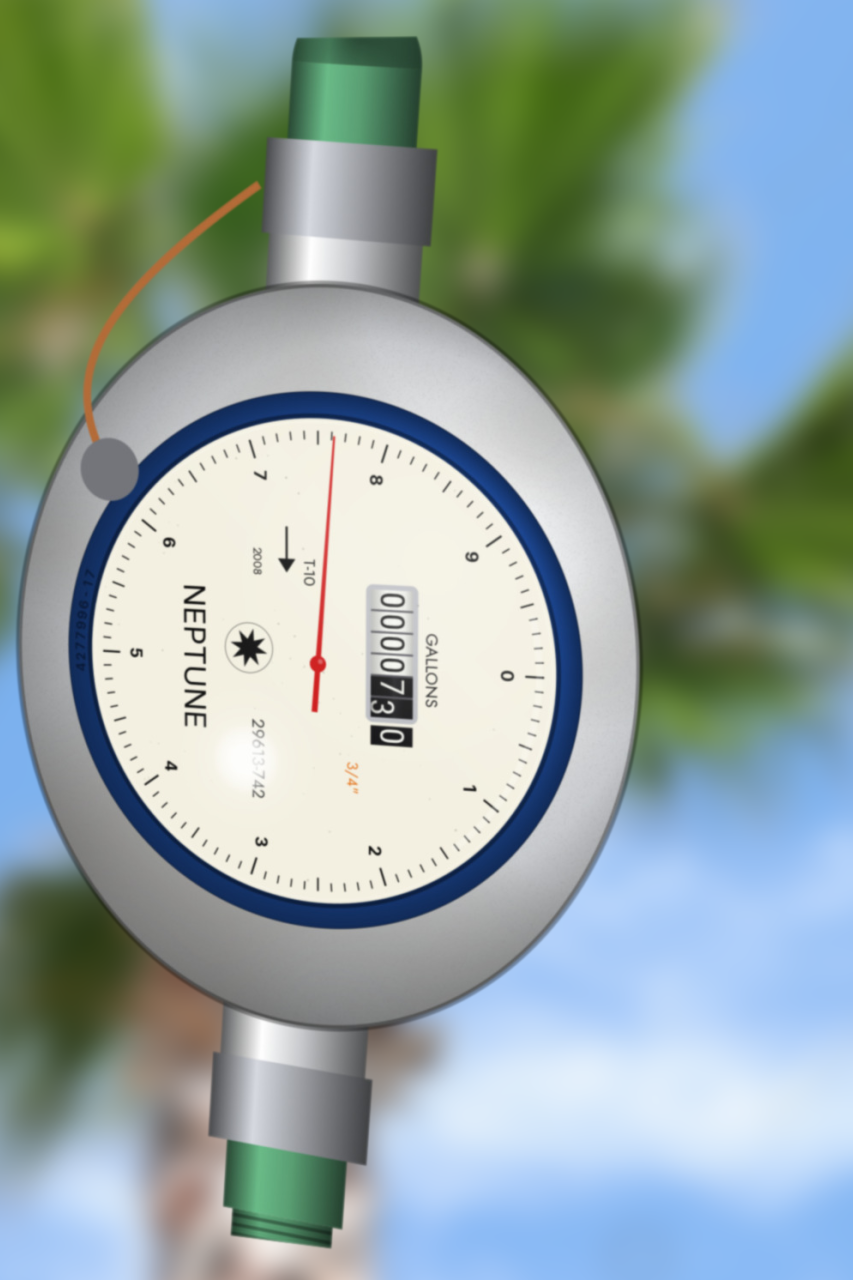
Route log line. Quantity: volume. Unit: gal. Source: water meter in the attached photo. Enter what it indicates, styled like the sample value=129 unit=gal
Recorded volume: value=727.6 unit=gal
